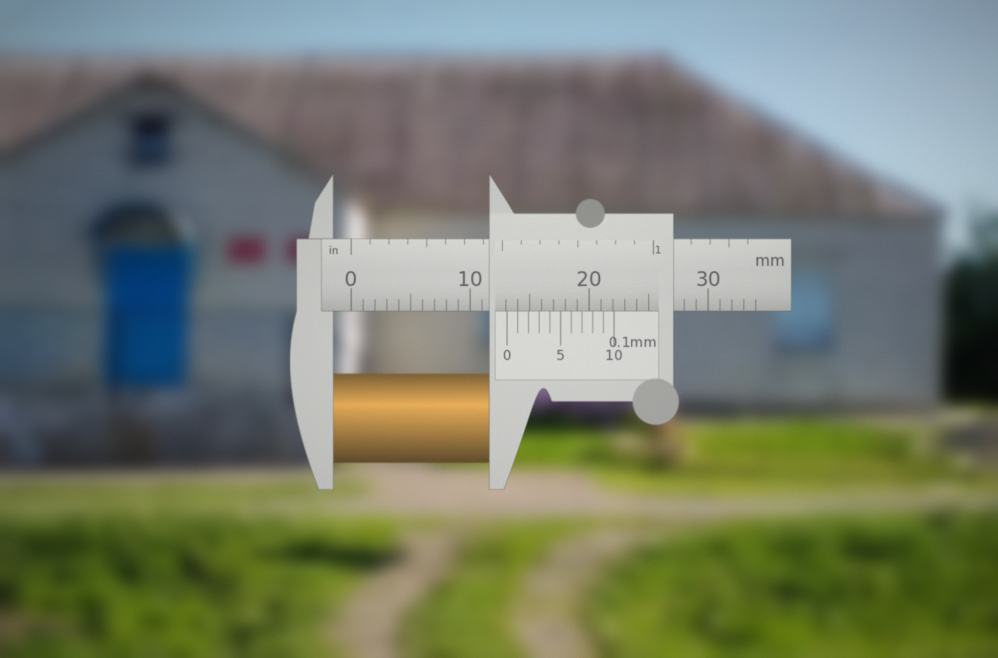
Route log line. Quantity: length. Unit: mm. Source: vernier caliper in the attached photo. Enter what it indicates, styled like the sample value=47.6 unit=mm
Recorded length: value=13.1 unit=mm
